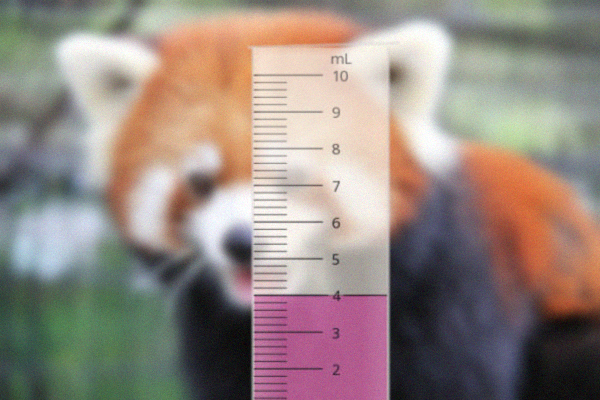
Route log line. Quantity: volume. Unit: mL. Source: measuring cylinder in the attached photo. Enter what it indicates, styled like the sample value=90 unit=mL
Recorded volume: value=4 unit=mL
